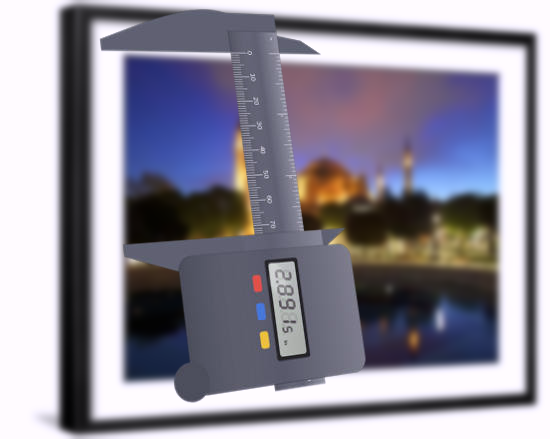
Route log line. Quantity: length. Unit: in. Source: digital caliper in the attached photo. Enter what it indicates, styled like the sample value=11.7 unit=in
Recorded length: value=2.8915 unit=in
